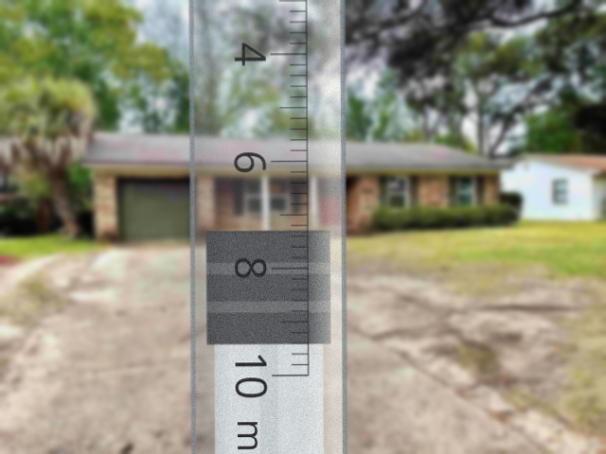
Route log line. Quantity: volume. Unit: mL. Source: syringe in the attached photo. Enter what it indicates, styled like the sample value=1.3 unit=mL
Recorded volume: value=7.3 unit=mL
